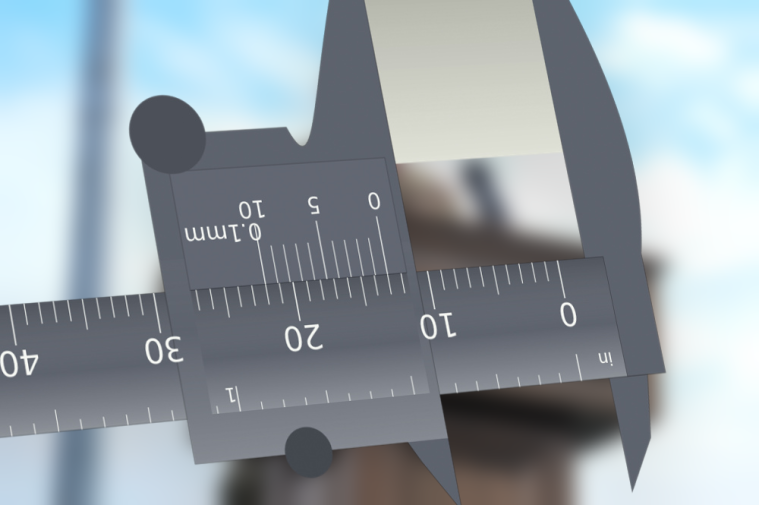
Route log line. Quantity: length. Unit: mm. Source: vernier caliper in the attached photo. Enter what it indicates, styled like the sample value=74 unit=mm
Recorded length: value=13.0 unit=mm
